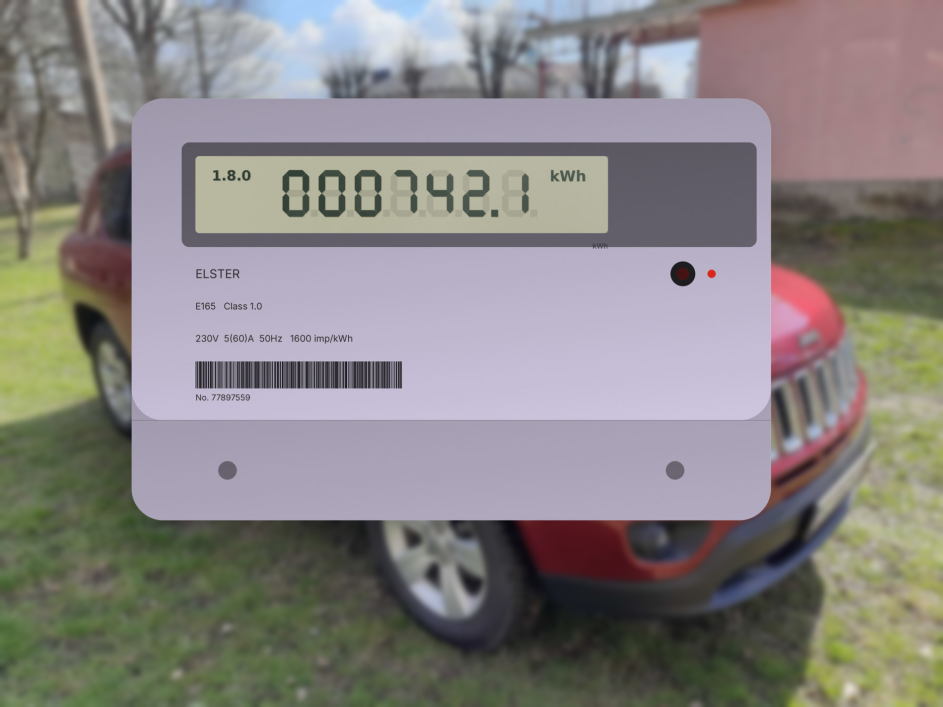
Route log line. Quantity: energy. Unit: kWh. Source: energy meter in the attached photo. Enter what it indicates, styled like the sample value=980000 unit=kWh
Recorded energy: value=742.1 unit=kWh
